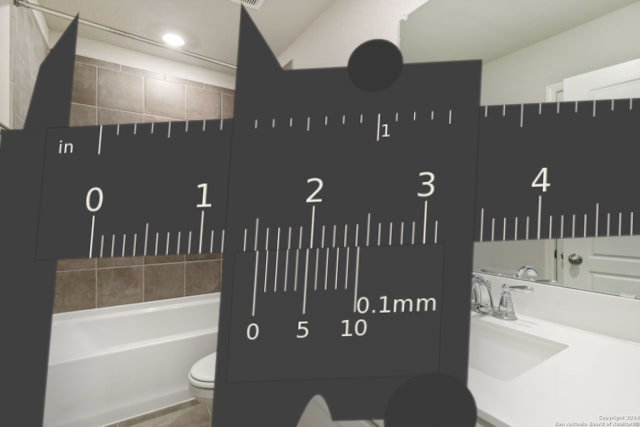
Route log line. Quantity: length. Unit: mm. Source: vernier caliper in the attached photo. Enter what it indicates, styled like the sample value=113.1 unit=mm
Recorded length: value=15.2 unit=mm
